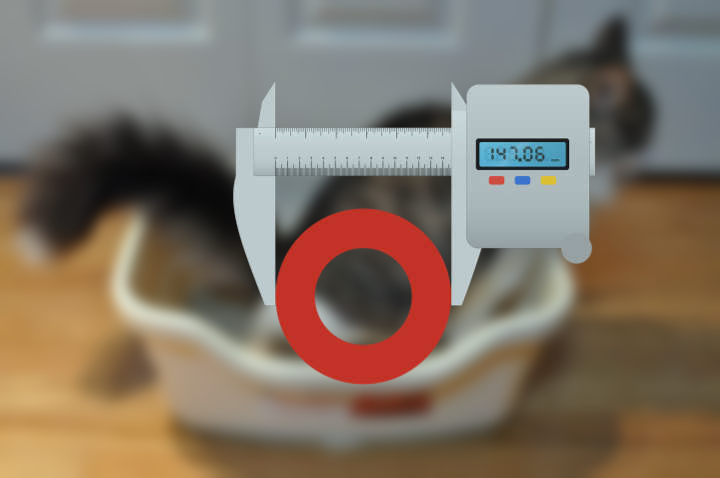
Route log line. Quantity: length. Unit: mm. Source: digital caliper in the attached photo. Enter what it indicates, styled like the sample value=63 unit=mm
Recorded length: value=147.06 unit=mm
